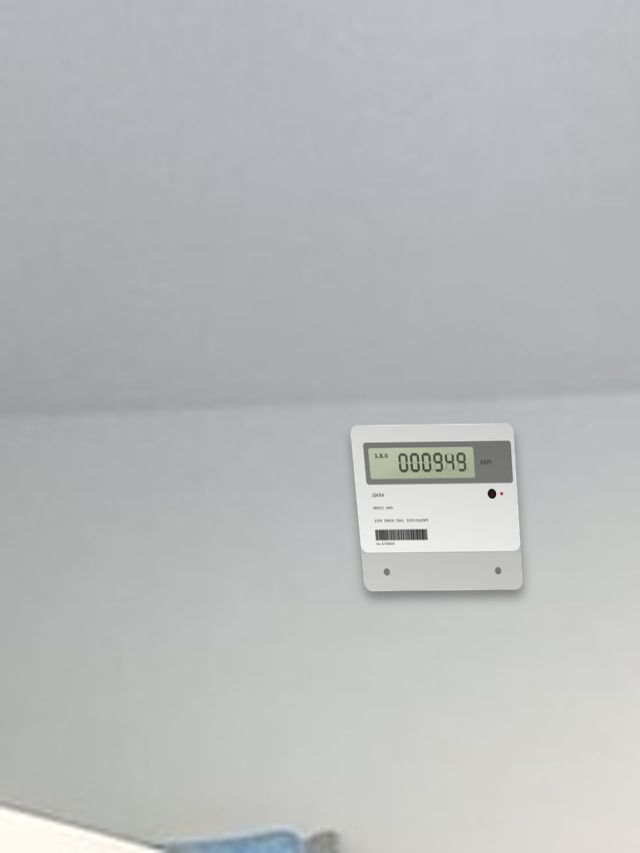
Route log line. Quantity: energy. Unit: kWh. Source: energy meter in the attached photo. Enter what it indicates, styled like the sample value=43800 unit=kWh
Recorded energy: value=949 unit=kWh
